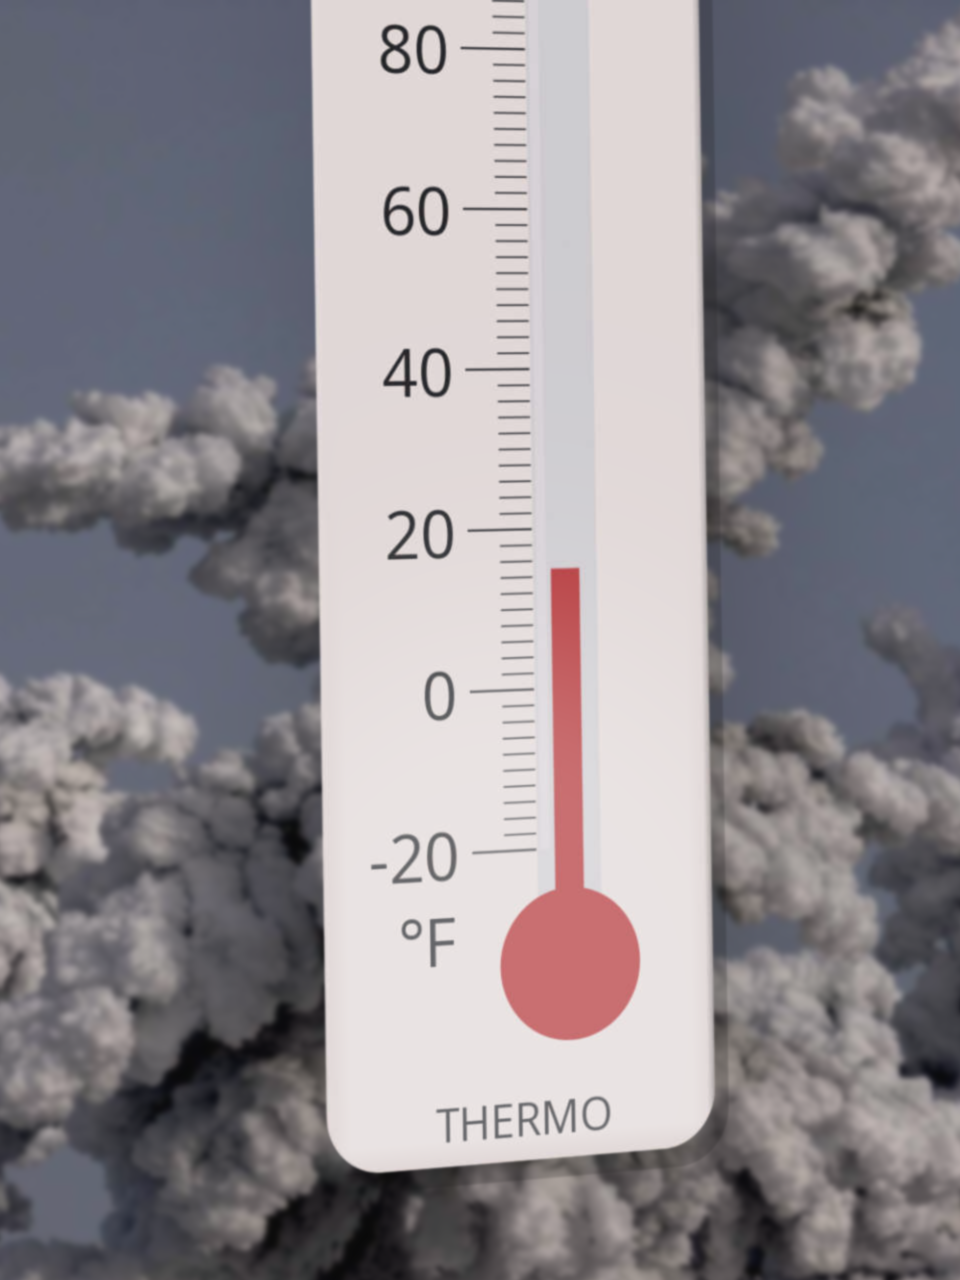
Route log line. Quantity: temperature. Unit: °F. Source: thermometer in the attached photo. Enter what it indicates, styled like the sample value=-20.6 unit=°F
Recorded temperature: value=15 unit=°F
